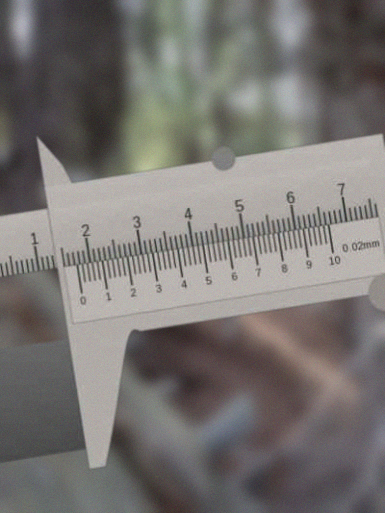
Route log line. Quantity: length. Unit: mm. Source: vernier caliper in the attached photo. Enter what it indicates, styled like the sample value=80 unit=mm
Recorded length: value=17.5 unit=mm
